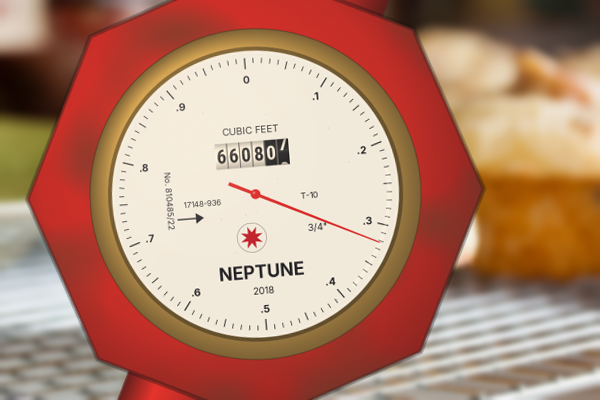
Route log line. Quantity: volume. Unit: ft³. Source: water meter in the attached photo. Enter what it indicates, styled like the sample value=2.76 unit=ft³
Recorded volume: value=660807.32 unit=ft³
